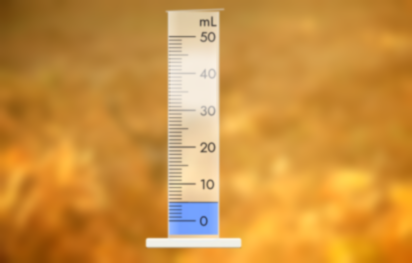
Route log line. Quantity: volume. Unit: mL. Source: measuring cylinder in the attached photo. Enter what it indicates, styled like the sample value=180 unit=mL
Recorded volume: value=5 unit=mL
